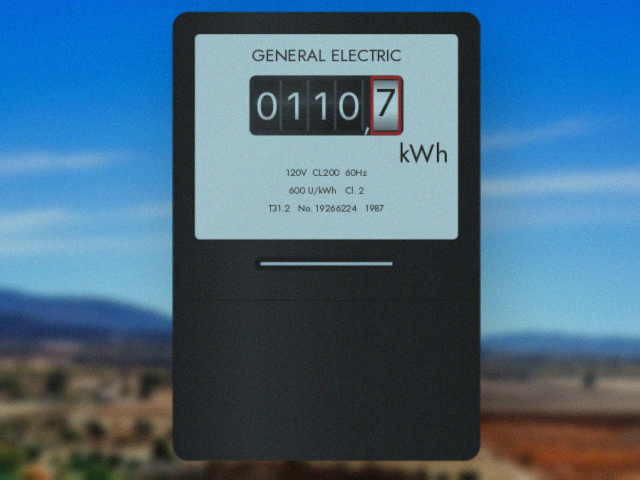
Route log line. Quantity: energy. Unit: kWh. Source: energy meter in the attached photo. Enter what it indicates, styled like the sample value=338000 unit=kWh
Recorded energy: value=110.7 unit=kWh
